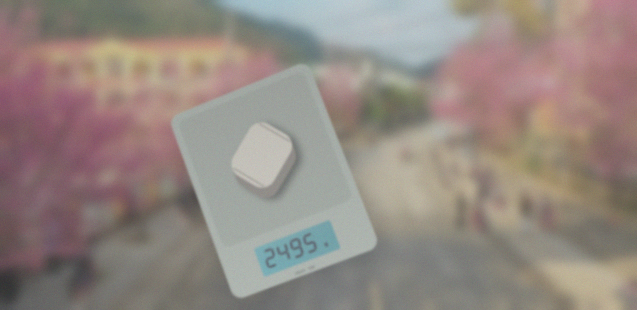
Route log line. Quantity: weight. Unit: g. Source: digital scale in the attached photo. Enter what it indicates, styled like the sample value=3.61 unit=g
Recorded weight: value=2495 unit=g
